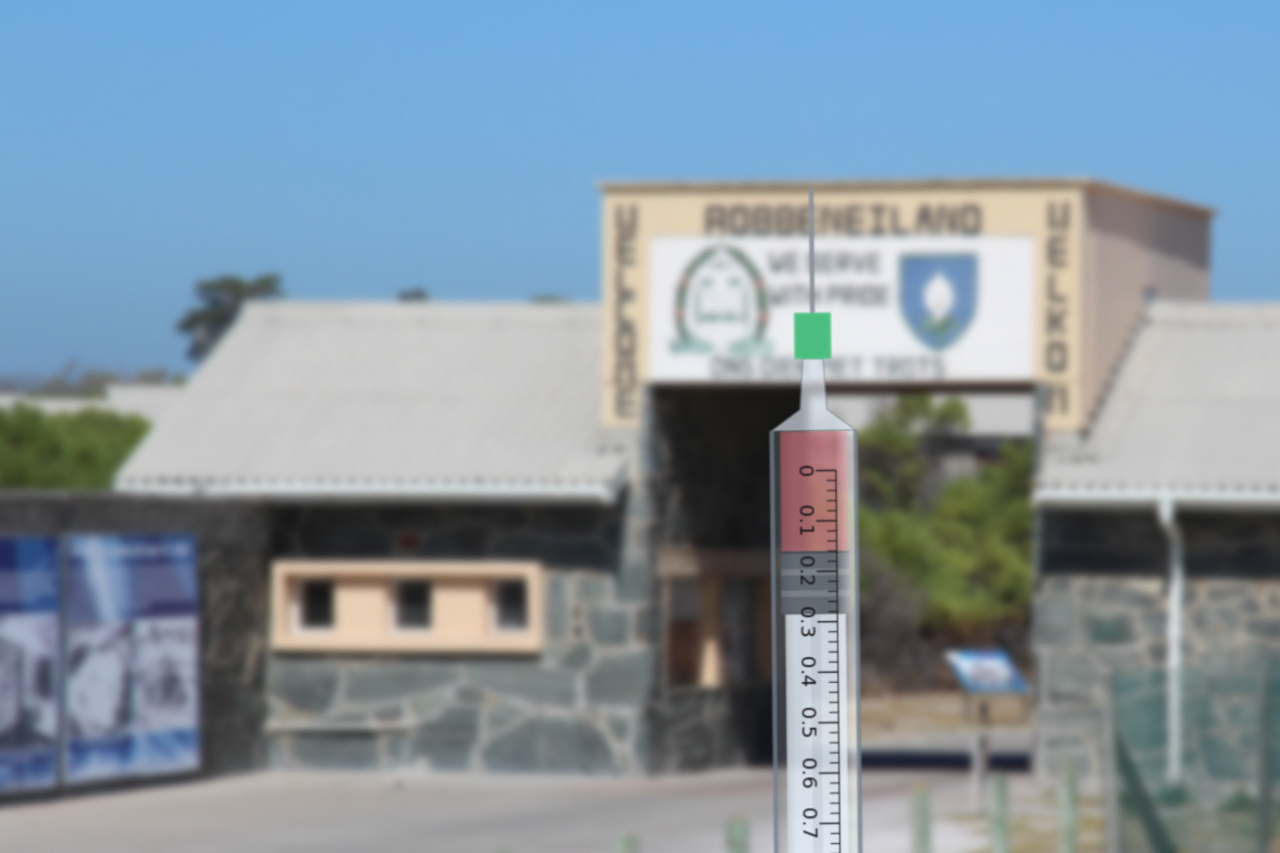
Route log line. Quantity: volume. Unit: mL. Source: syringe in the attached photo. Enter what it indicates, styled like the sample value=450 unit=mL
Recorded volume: value=0.16 unit=mL
